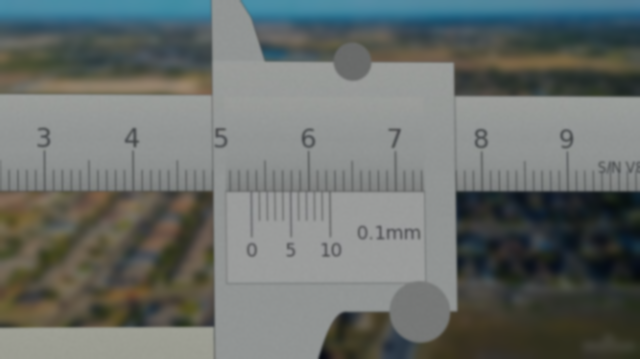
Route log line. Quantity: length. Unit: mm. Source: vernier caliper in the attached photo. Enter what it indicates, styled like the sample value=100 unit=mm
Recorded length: value=53.4 unit=mm
